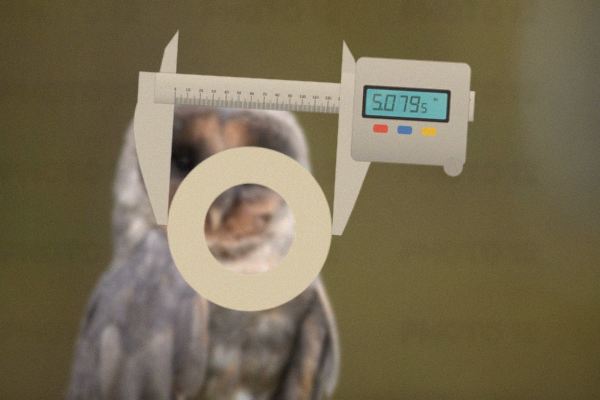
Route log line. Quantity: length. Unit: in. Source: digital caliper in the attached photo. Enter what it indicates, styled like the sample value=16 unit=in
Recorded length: value=5.0795 unit=in
